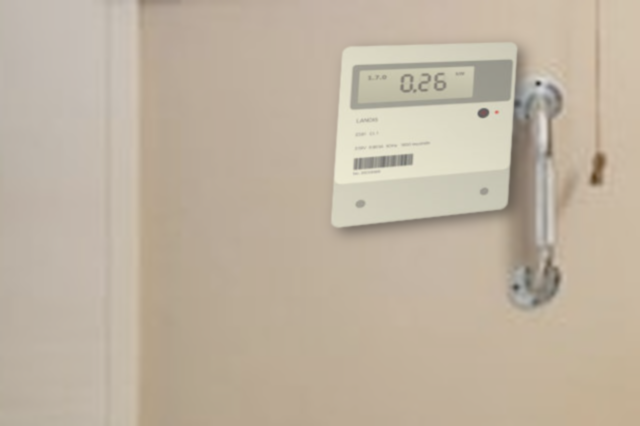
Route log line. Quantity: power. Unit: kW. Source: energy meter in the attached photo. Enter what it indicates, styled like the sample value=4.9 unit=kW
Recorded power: value=0.26 unit=kW
